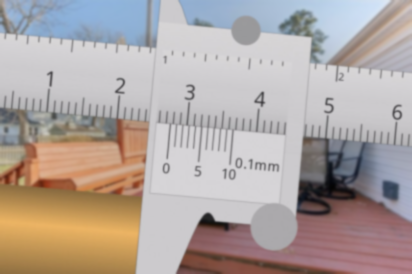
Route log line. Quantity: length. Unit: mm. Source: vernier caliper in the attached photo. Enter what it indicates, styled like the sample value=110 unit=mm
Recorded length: value=27.6 unit=mm
